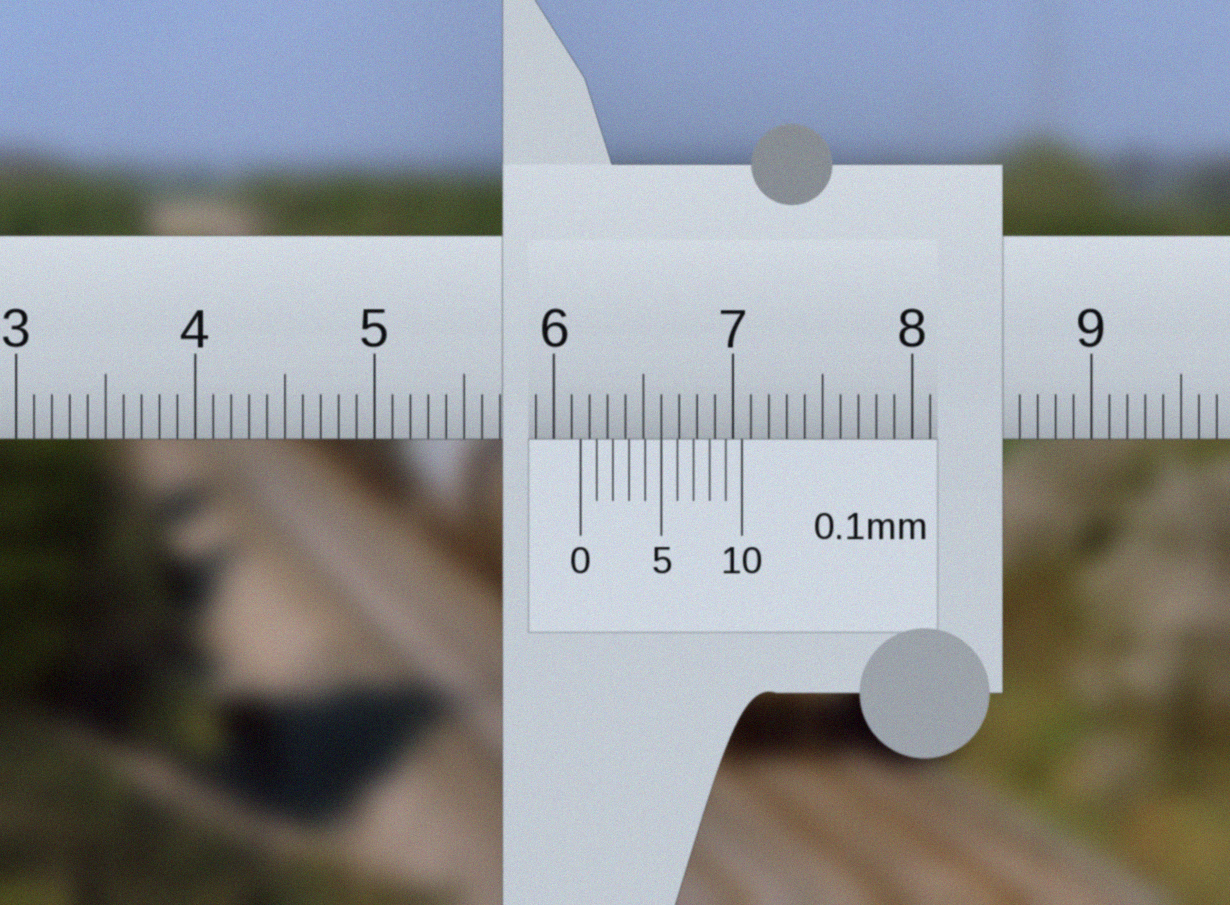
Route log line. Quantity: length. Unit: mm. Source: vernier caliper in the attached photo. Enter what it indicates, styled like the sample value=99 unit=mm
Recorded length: value=61.5 unit=mm
